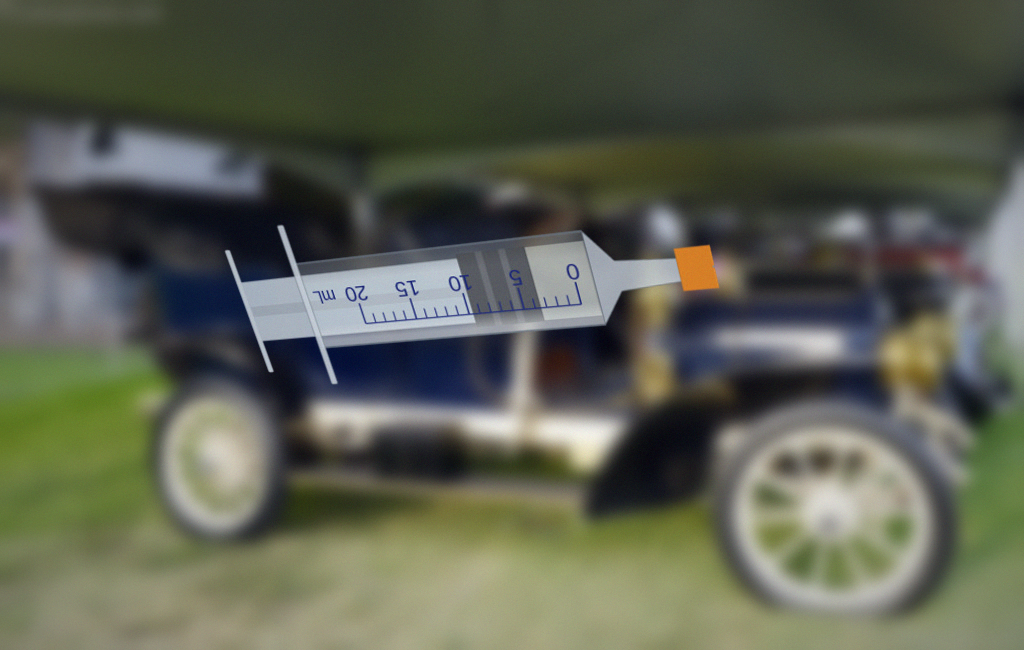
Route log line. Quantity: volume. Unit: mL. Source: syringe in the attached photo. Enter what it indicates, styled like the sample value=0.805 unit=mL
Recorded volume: value=3.5 unit=mL
